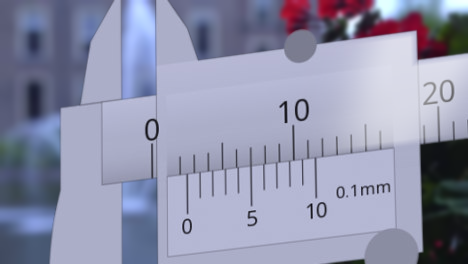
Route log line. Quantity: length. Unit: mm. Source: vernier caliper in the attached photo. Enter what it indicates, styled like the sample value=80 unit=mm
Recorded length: value=2.5 unit=mm
